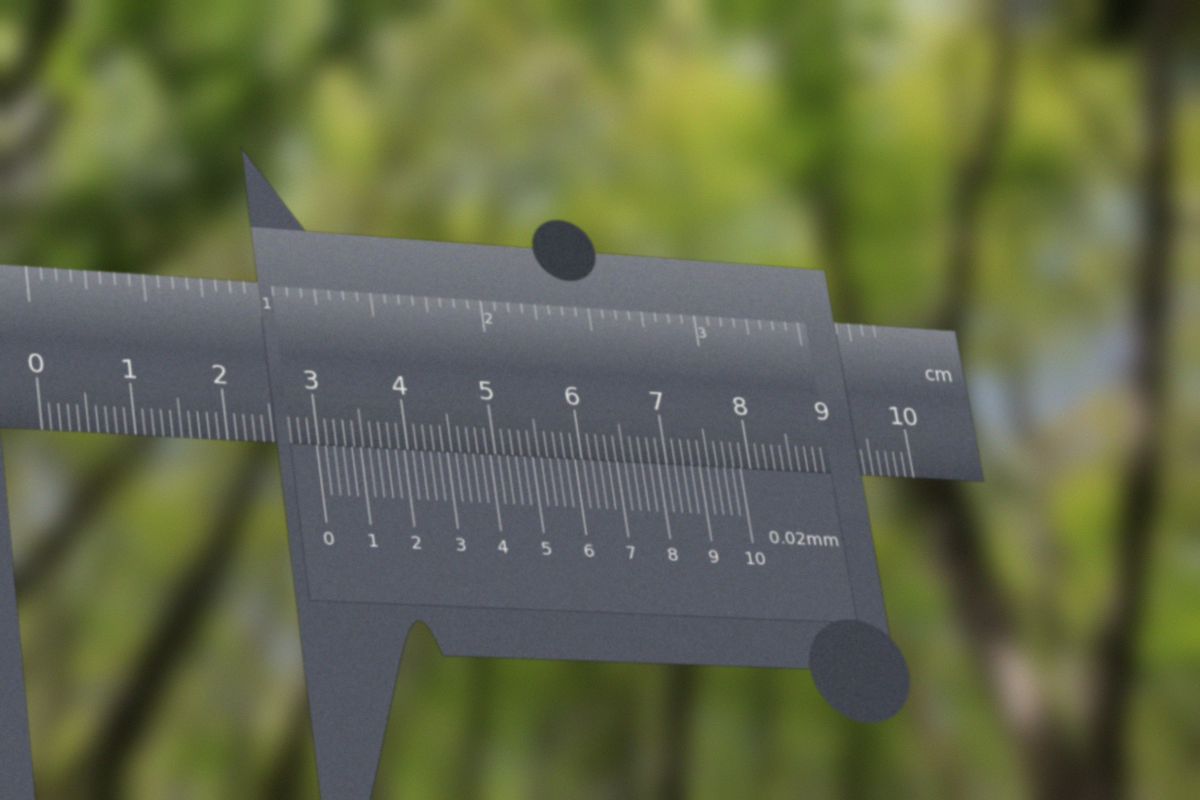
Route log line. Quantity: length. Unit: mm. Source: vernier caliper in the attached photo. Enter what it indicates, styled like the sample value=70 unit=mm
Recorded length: value=29.8 unit=mm
